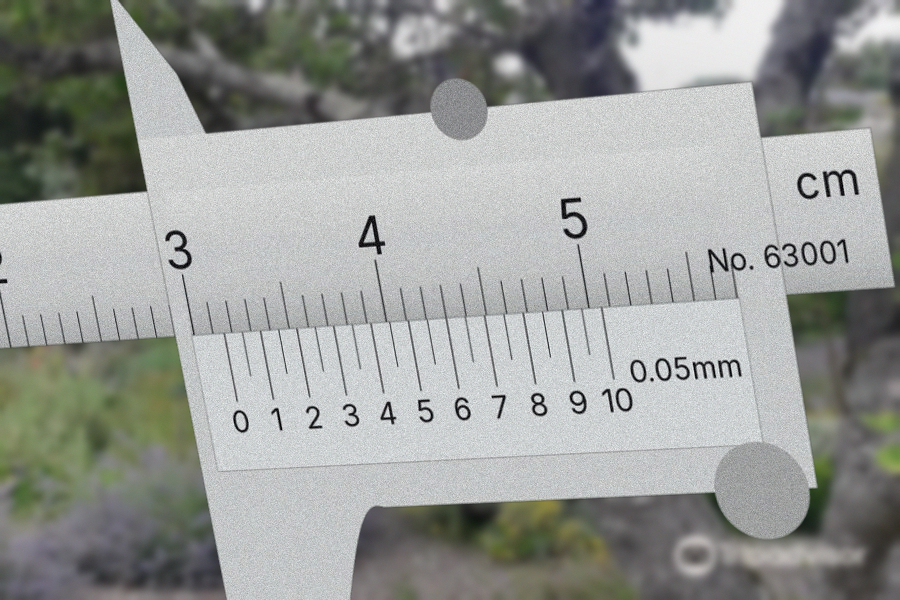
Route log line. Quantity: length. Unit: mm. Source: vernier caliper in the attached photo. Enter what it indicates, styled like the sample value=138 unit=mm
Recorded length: value=31.6 unit=mm
